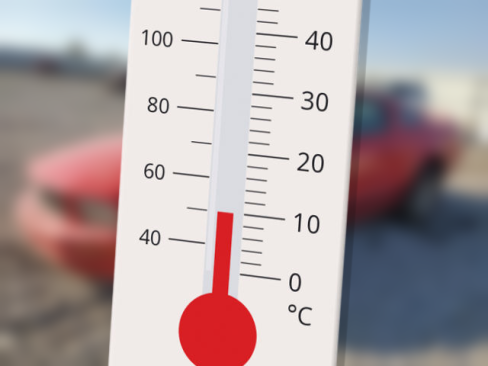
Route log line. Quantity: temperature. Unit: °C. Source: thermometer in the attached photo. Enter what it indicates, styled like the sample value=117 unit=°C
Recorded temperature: value=10 unit=°C
